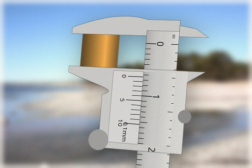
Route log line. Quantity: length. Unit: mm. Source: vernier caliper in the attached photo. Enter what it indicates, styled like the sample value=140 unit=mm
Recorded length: value=6.4 unit=mm
